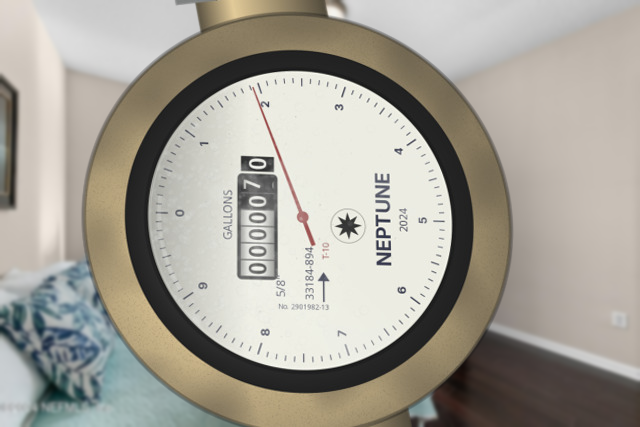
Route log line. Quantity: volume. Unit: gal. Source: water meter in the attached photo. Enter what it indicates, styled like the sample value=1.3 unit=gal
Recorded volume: value=71.9 unit=gal
